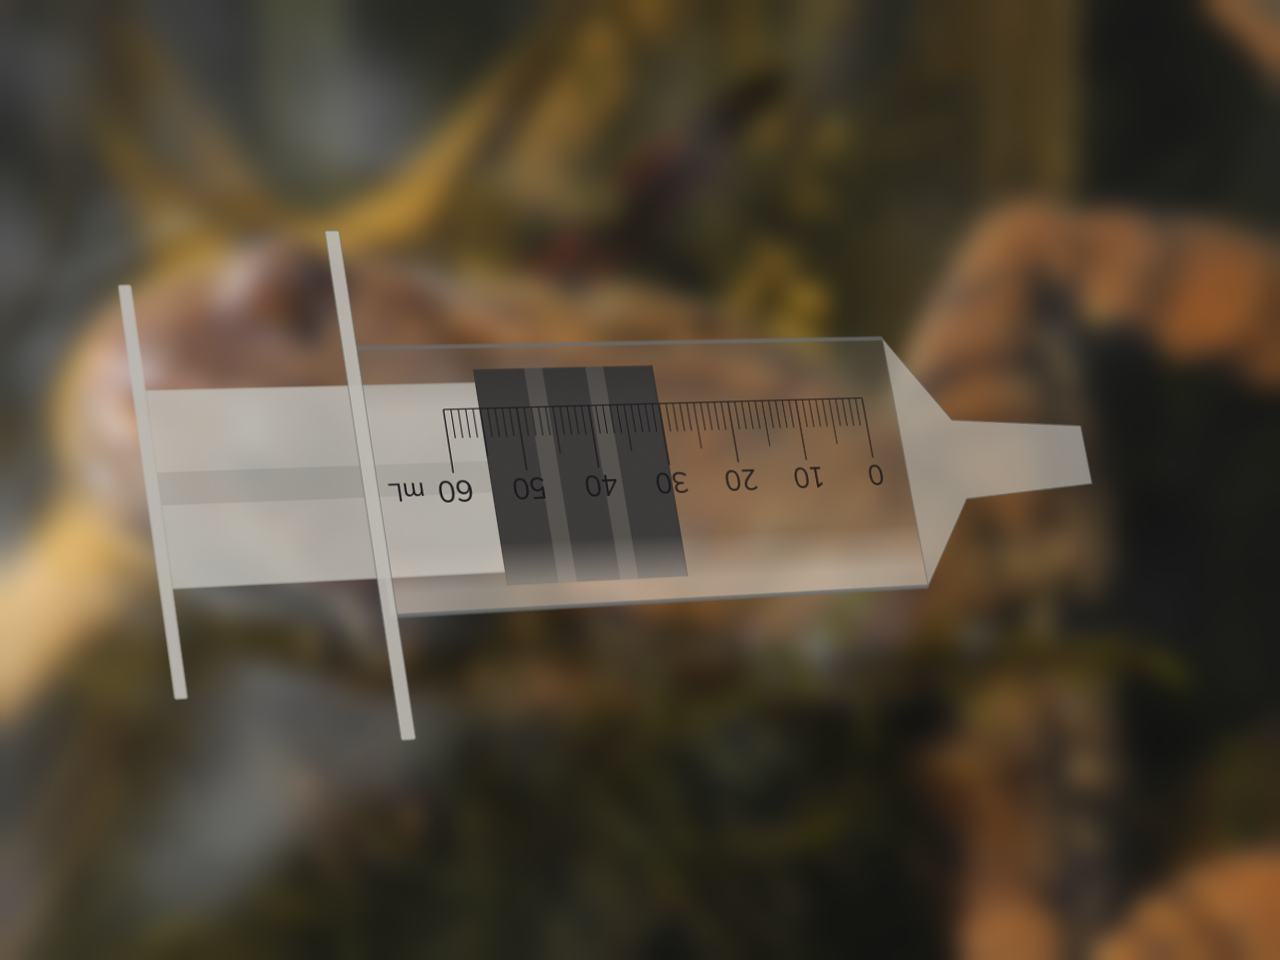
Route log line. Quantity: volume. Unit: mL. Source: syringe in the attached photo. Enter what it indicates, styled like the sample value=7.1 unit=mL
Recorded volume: value=30 unit=mL
